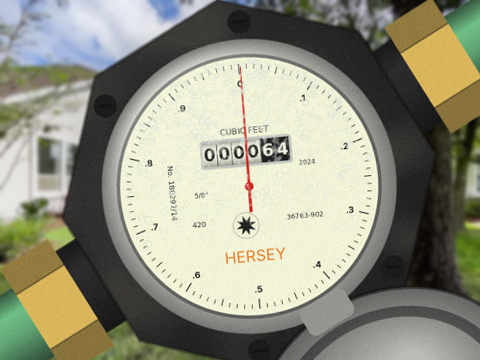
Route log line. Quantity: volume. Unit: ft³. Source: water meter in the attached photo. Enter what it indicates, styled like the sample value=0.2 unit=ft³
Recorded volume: value=64.00 unit=ft³
